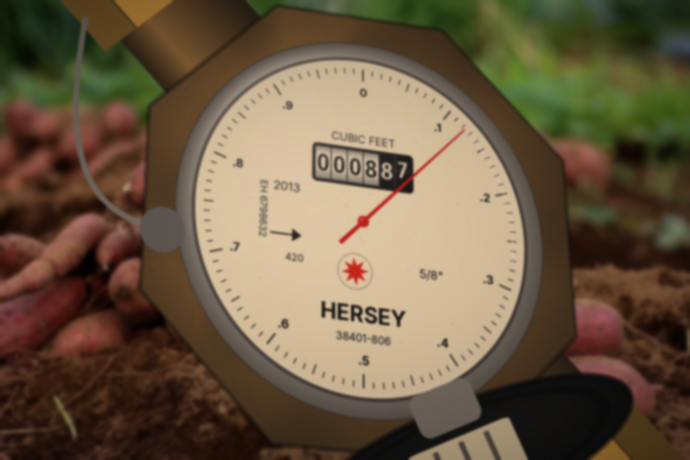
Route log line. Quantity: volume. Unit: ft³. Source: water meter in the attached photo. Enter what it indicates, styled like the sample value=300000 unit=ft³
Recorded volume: value=887.12 unit=ft³
